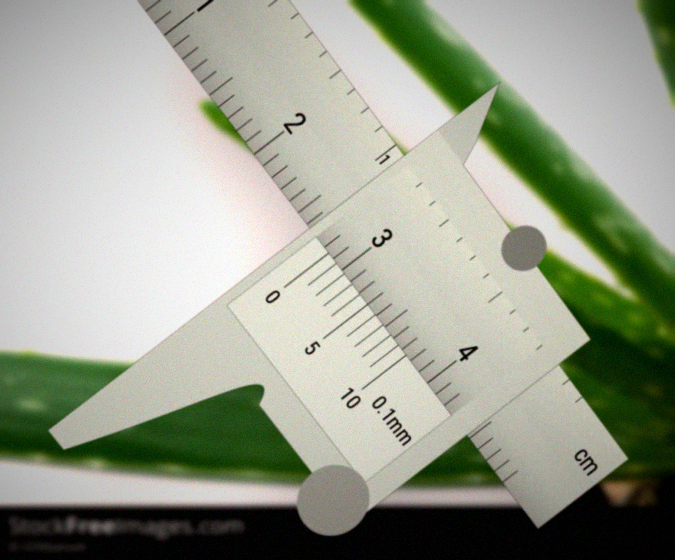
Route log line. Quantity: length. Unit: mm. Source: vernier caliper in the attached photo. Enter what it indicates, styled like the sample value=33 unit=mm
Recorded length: value=28.5 unit=mm
